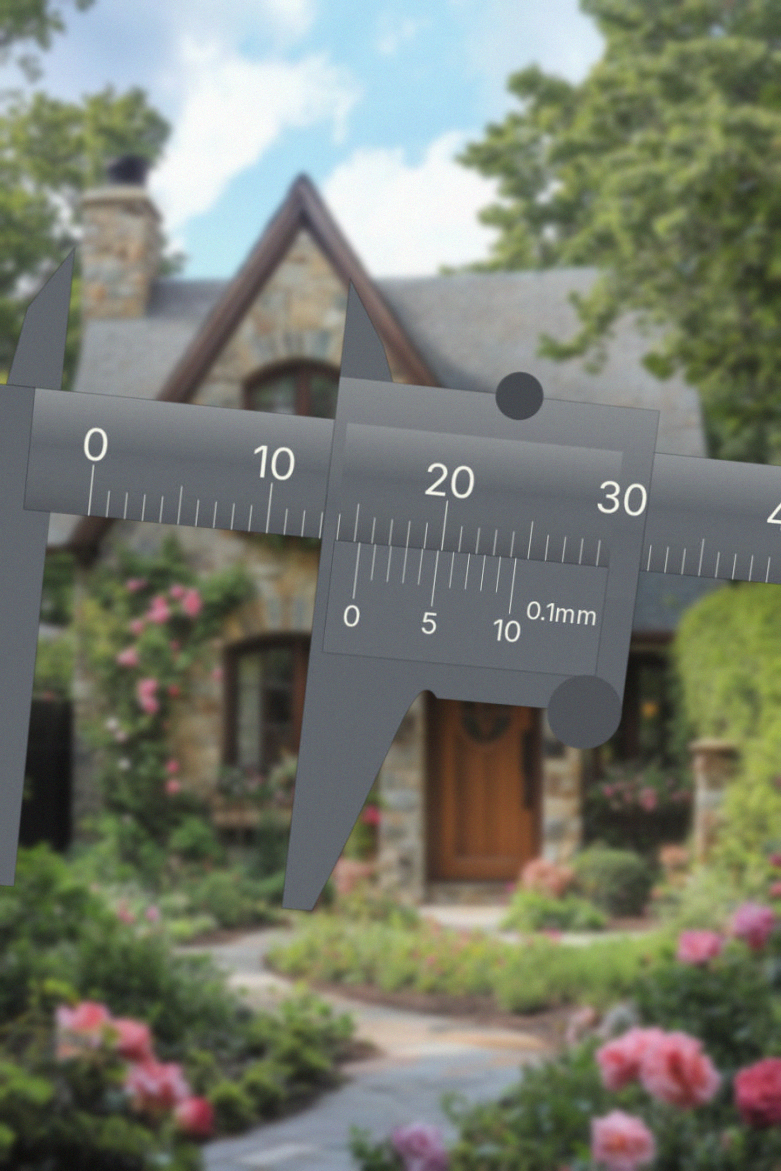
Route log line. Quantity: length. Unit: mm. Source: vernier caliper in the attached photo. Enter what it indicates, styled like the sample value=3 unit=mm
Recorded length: value=15.3 unit=mm
